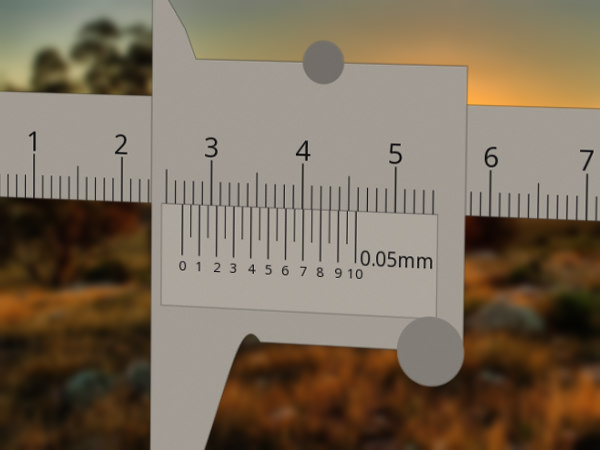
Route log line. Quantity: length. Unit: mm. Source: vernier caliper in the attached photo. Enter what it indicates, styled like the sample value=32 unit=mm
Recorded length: value=26.8 unit=mm
